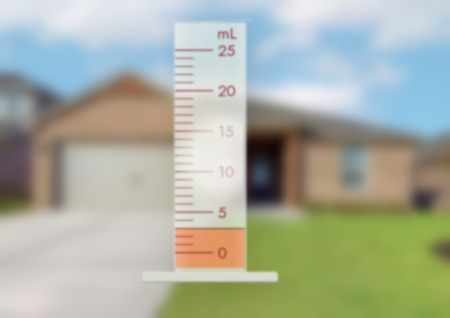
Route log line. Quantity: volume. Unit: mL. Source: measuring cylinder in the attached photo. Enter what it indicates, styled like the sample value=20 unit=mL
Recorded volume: value=3 unit=mL
